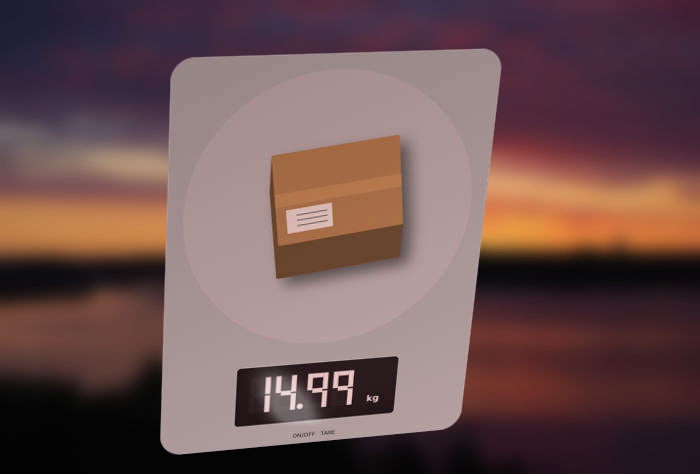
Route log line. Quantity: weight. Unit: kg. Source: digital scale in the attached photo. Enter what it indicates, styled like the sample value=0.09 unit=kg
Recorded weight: value=14.99 unit=kg
